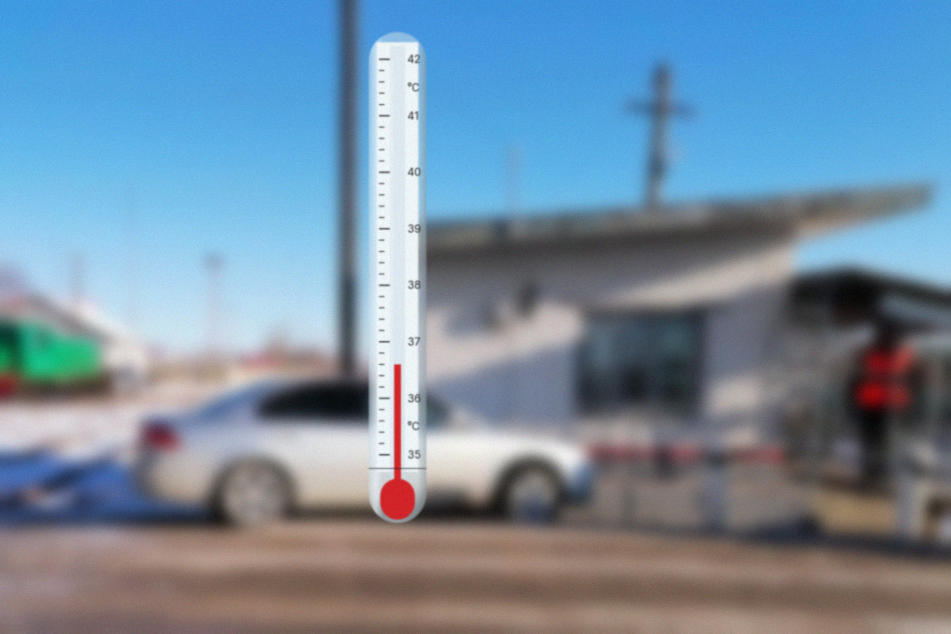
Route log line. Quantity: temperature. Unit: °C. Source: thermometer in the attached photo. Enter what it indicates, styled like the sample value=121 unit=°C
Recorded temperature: value=36.6 unit=°C
